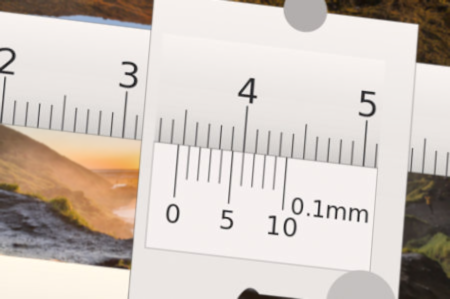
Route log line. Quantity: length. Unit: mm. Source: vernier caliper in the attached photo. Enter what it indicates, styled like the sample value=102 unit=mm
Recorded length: value=34.6 unit=mm
